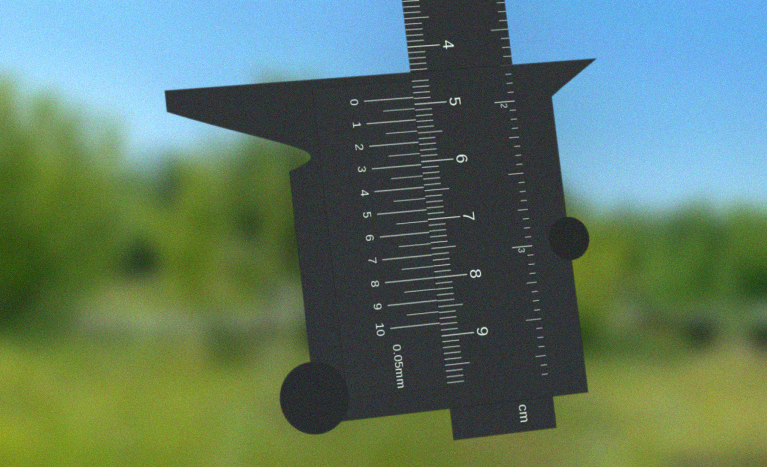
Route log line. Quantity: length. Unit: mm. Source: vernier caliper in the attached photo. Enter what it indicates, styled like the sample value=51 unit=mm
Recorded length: value=48.8 unit=mm
